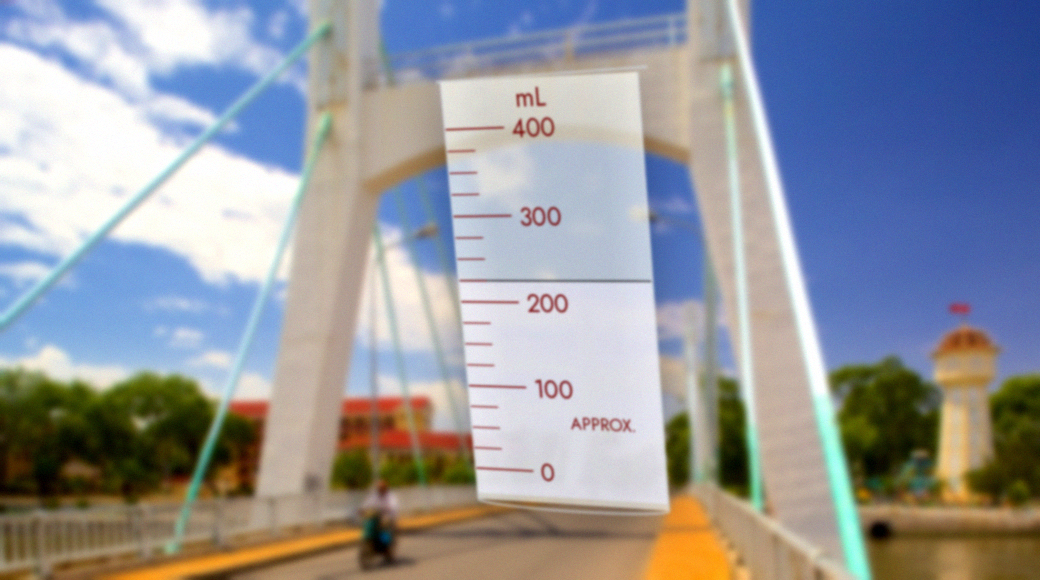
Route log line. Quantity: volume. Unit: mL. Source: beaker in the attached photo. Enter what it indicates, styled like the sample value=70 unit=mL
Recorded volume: value=225 unit=mL
